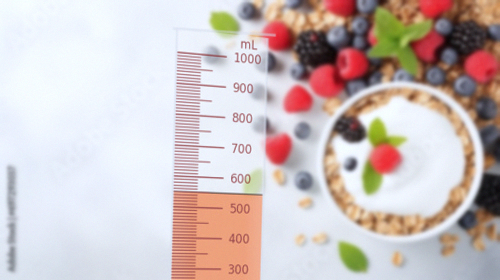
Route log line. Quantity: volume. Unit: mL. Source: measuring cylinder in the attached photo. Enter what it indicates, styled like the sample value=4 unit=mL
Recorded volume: value=550 unit=mL
